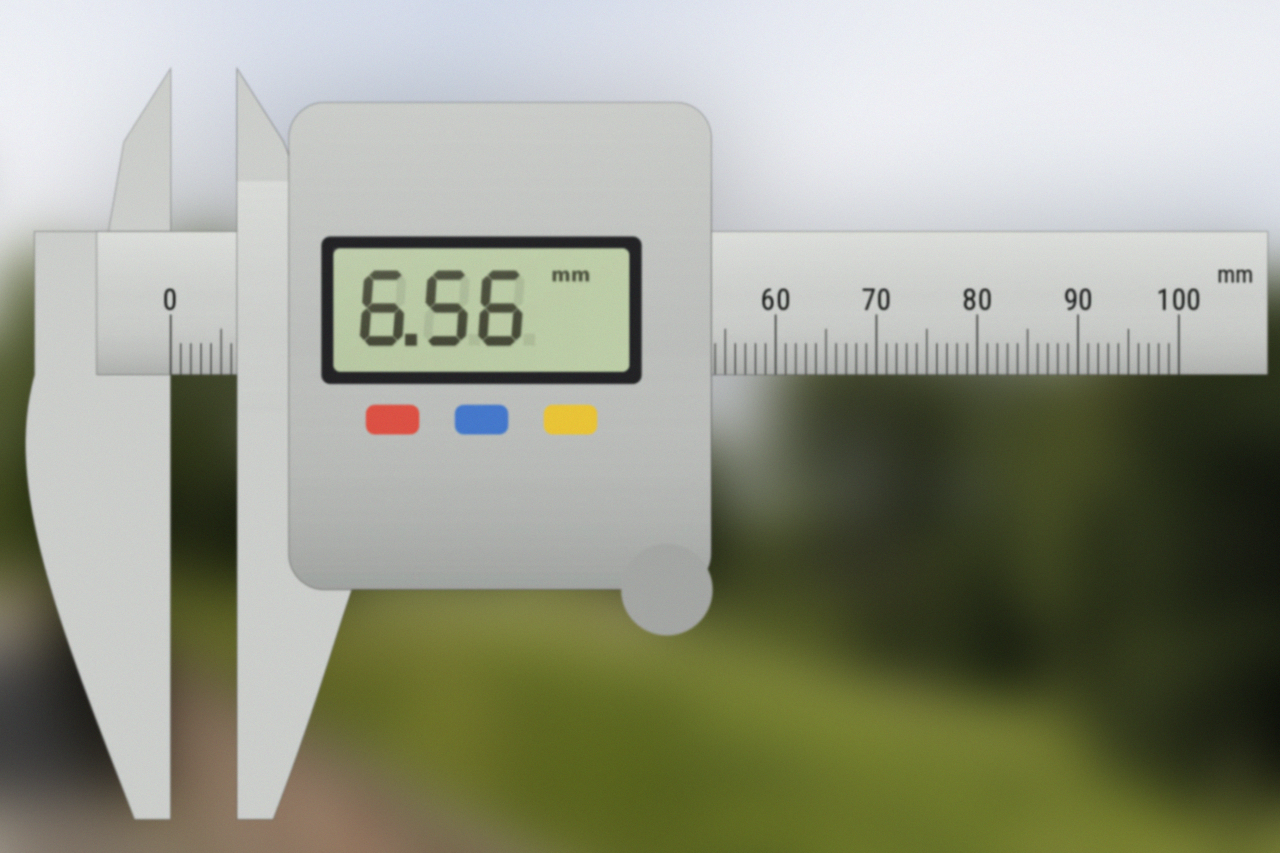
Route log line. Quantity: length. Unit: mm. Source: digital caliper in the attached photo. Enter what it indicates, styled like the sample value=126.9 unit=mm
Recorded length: value=6.56 unit=mm
